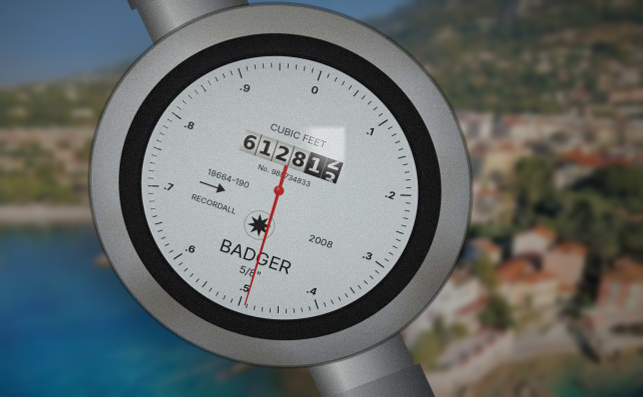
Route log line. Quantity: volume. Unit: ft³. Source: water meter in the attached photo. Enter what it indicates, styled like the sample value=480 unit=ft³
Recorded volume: value=612812.49 unit=ft³
